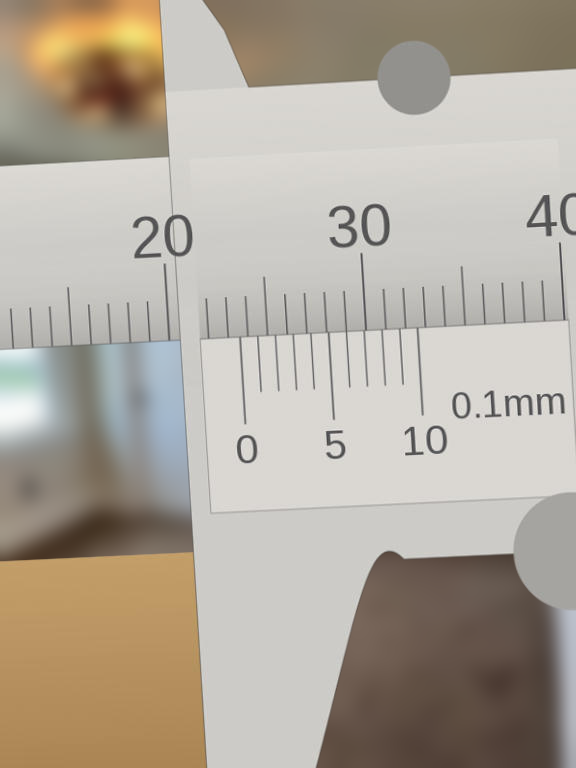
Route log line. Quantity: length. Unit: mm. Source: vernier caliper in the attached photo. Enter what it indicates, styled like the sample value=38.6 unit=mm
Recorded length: value=23.6 unit=mm
